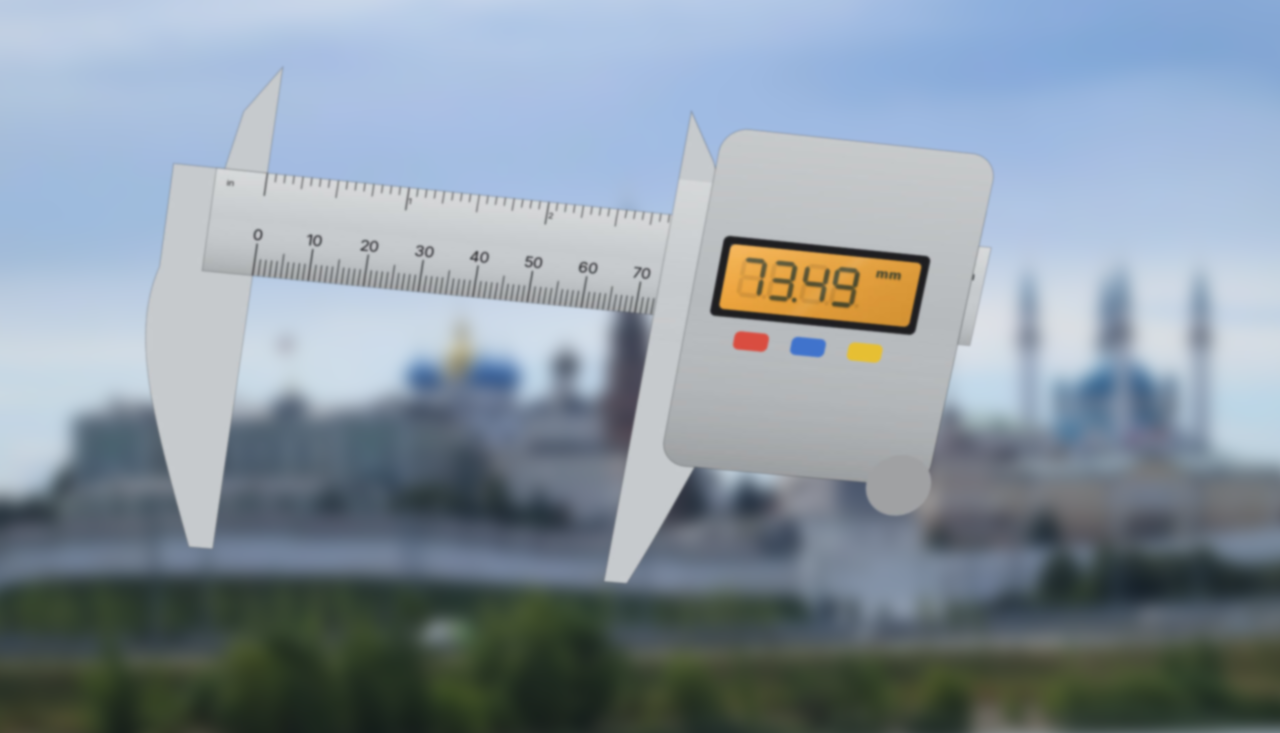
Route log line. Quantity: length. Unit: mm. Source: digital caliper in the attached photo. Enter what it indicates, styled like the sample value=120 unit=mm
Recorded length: value=73.49 unit=mm
